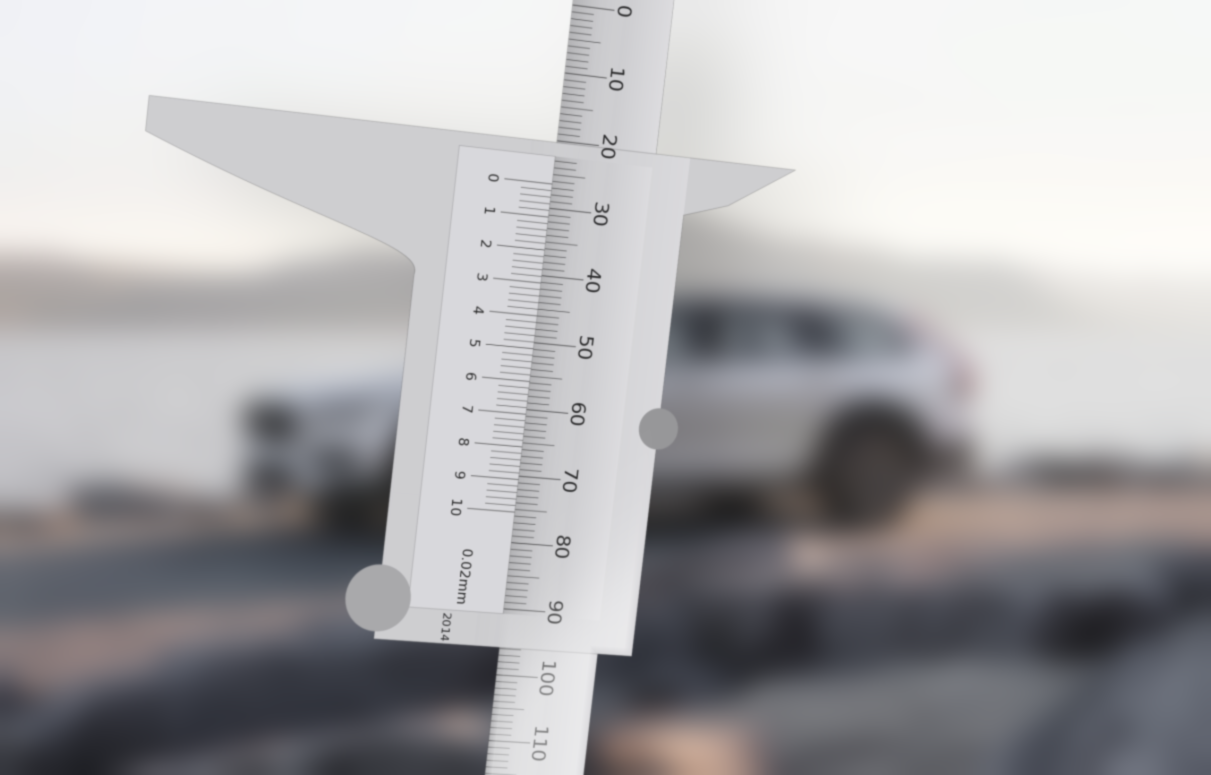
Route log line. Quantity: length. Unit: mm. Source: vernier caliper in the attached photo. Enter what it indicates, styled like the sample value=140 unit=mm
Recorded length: value=26.4 unit=mm
